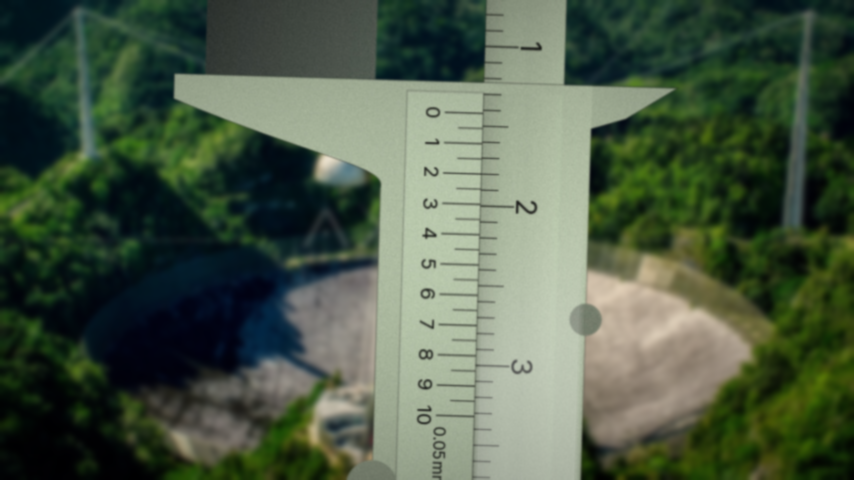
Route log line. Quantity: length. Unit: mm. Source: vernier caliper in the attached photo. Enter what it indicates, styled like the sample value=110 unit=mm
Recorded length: value=14.2 unit=mm
